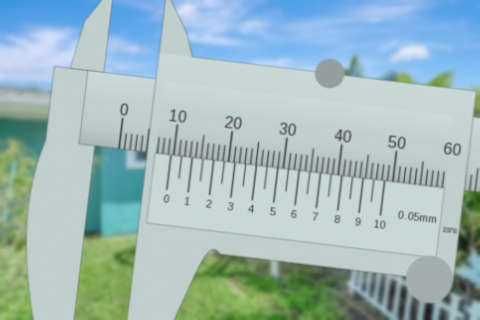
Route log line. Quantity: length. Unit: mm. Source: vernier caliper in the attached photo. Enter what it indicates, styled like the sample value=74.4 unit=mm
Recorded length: value=9.5 unit=mm
